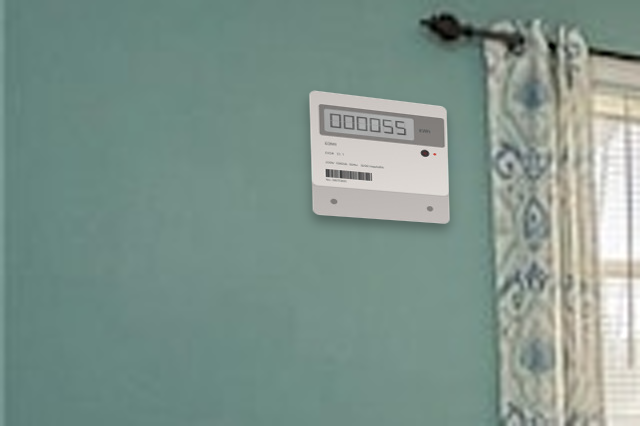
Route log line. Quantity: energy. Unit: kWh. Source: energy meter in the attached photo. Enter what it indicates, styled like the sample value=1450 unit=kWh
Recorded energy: value=55 unit=kWh
